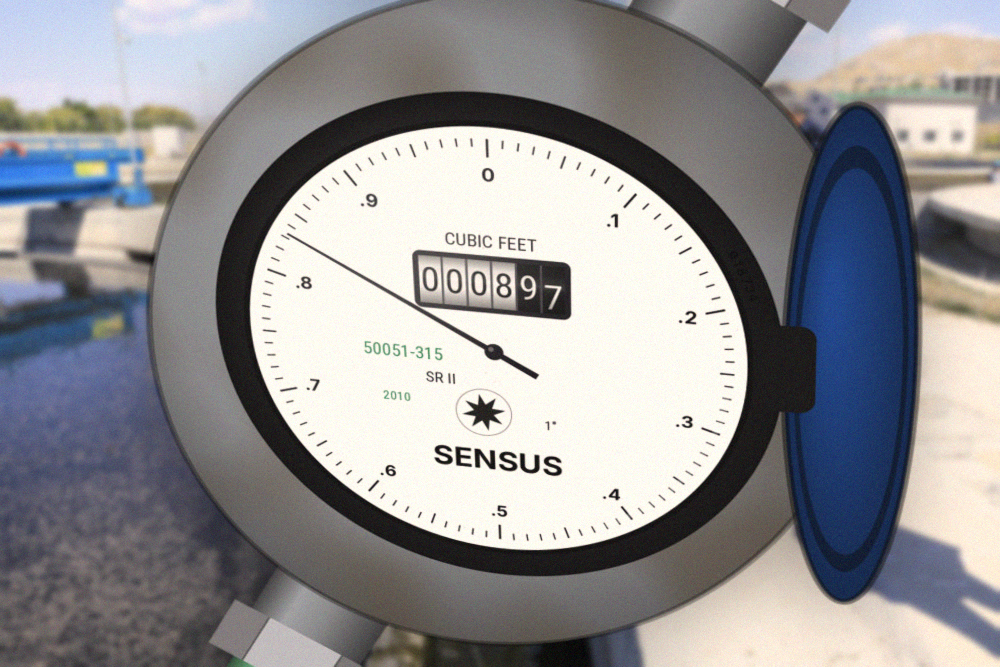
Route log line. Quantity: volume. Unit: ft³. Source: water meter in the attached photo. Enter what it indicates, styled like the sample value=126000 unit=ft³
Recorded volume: value=896.83 unit=ft³
